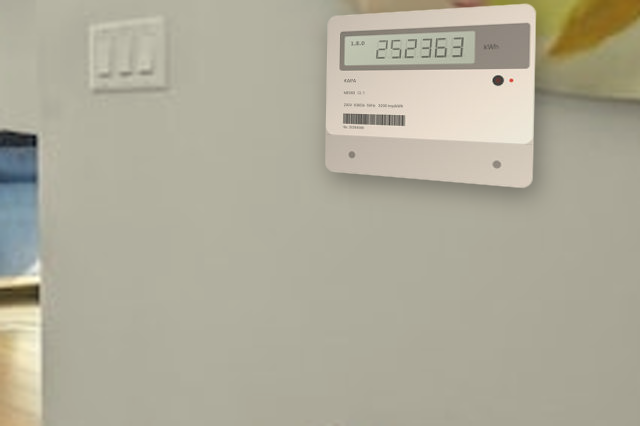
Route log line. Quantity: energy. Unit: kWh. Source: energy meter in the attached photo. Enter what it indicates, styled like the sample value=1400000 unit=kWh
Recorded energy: value=252363 unit=kWh
